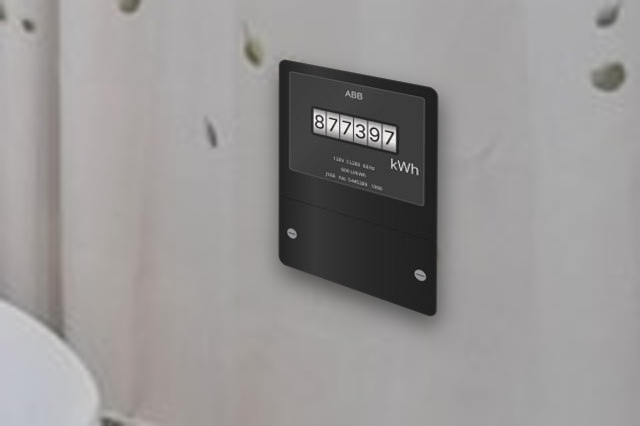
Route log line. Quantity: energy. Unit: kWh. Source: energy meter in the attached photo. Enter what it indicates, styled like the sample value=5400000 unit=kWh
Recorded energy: value=877397 unit=kWh
